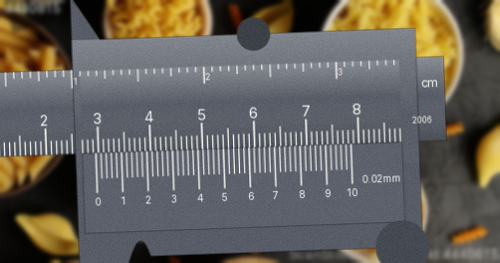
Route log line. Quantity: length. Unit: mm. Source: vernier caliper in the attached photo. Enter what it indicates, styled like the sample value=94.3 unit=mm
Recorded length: value=29.5 unit=mm
